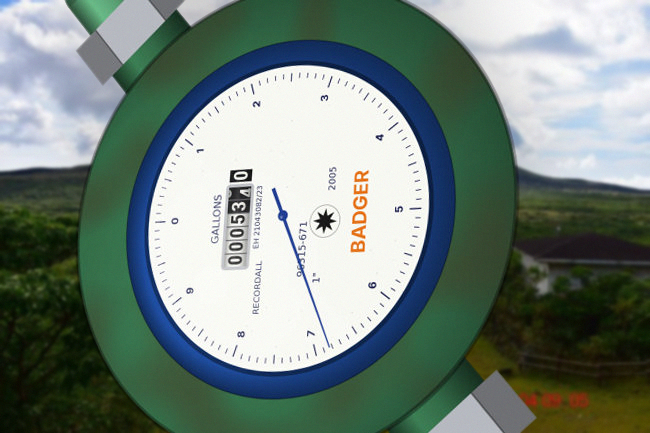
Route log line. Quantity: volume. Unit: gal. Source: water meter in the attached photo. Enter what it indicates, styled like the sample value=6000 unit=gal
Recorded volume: value=5336.8 unit=gal
